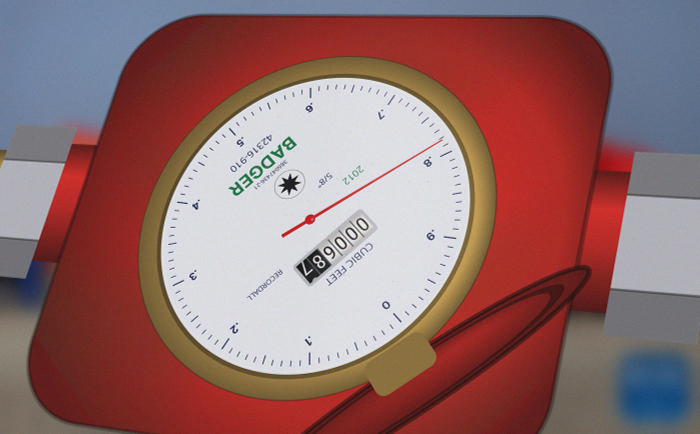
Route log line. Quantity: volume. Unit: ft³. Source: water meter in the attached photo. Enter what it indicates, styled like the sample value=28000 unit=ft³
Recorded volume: value=686.78 unit=ft³
